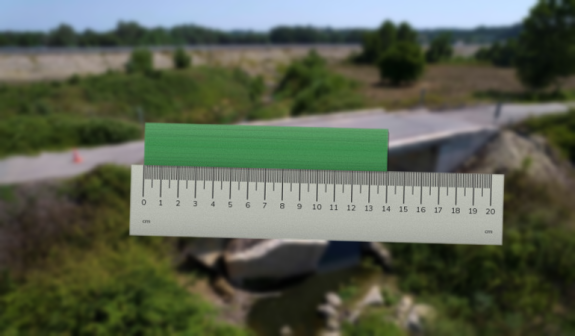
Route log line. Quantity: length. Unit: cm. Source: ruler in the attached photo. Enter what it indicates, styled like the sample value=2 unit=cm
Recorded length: value=14 unit=cm
